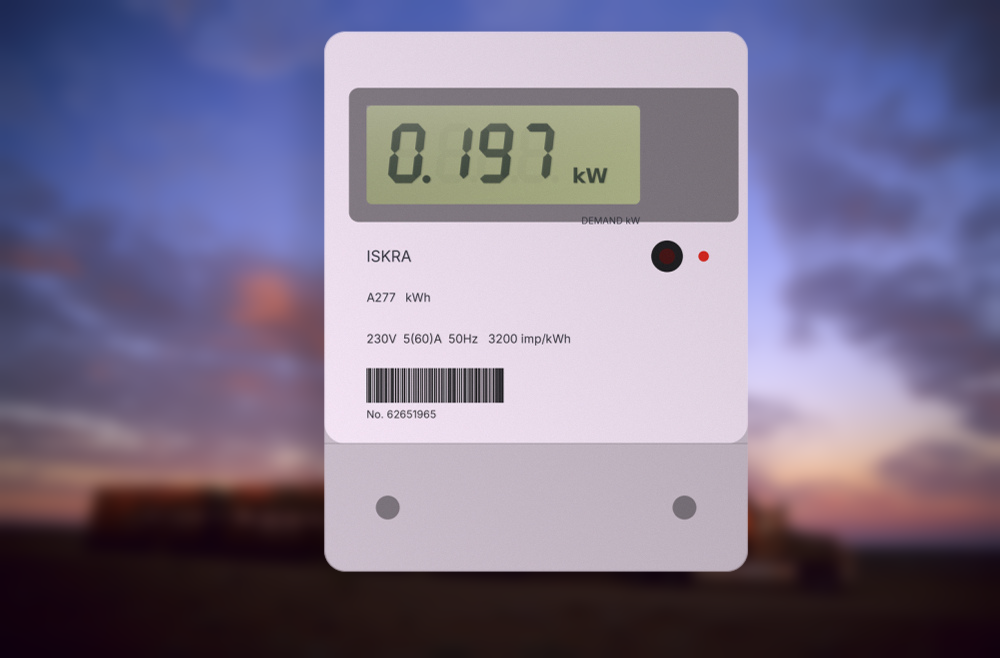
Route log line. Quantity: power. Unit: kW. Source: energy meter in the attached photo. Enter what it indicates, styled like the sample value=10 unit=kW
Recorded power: value=0.197 unit=kW
